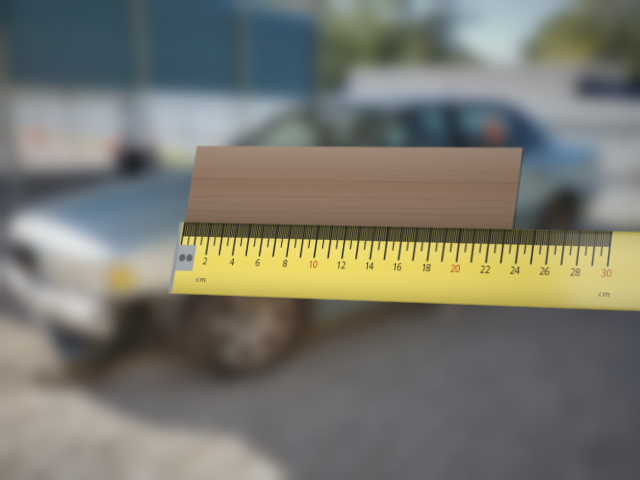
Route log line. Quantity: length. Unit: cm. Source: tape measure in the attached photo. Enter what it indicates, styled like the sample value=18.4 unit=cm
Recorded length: value=23.5 unit=cm
